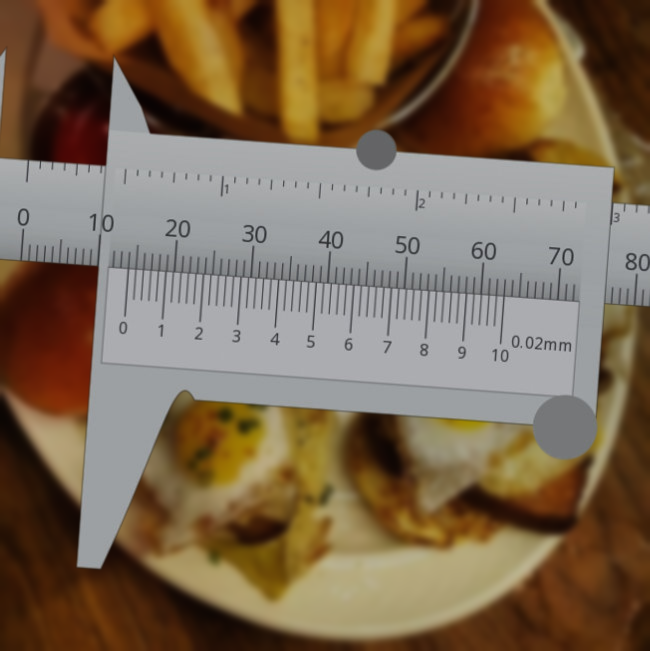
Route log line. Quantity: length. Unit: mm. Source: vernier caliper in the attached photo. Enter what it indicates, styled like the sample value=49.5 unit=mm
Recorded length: value=14.0 unit=mm
